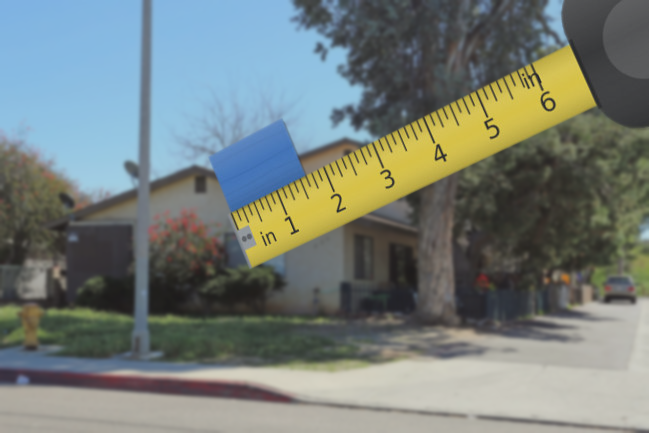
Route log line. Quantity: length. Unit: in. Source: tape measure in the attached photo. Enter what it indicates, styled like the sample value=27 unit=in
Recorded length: value=1.625 unit=in
